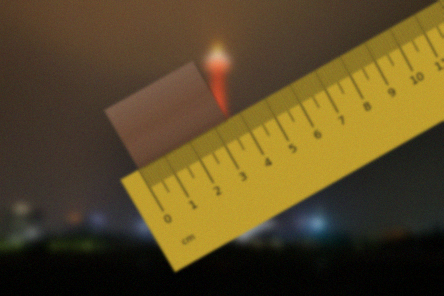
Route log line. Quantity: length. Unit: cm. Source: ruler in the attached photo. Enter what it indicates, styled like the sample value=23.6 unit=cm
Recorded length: value=3.5 unit=cm
